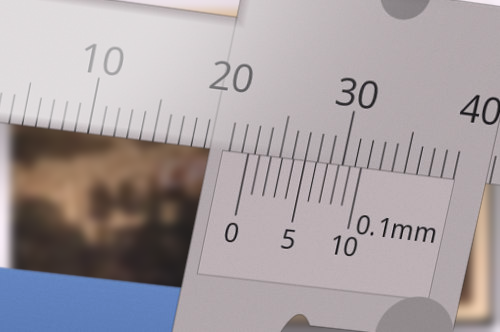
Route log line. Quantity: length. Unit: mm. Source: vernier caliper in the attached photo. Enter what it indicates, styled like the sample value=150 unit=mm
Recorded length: value=22.5 unit=mm
